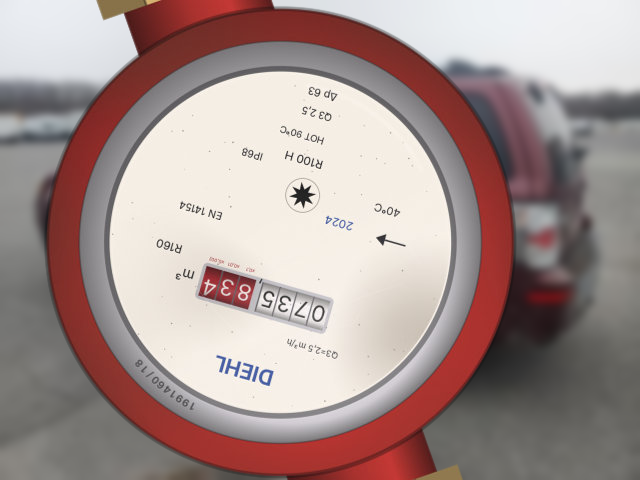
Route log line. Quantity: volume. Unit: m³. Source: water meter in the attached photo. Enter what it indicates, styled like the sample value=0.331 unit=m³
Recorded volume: value=735.834 unit=m³
